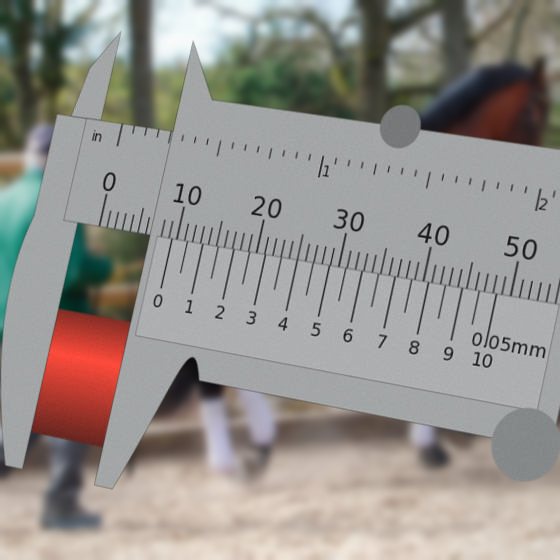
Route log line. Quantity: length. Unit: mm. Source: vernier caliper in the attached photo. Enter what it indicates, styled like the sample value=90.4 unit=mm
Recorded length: value=9.4 unit=mm
